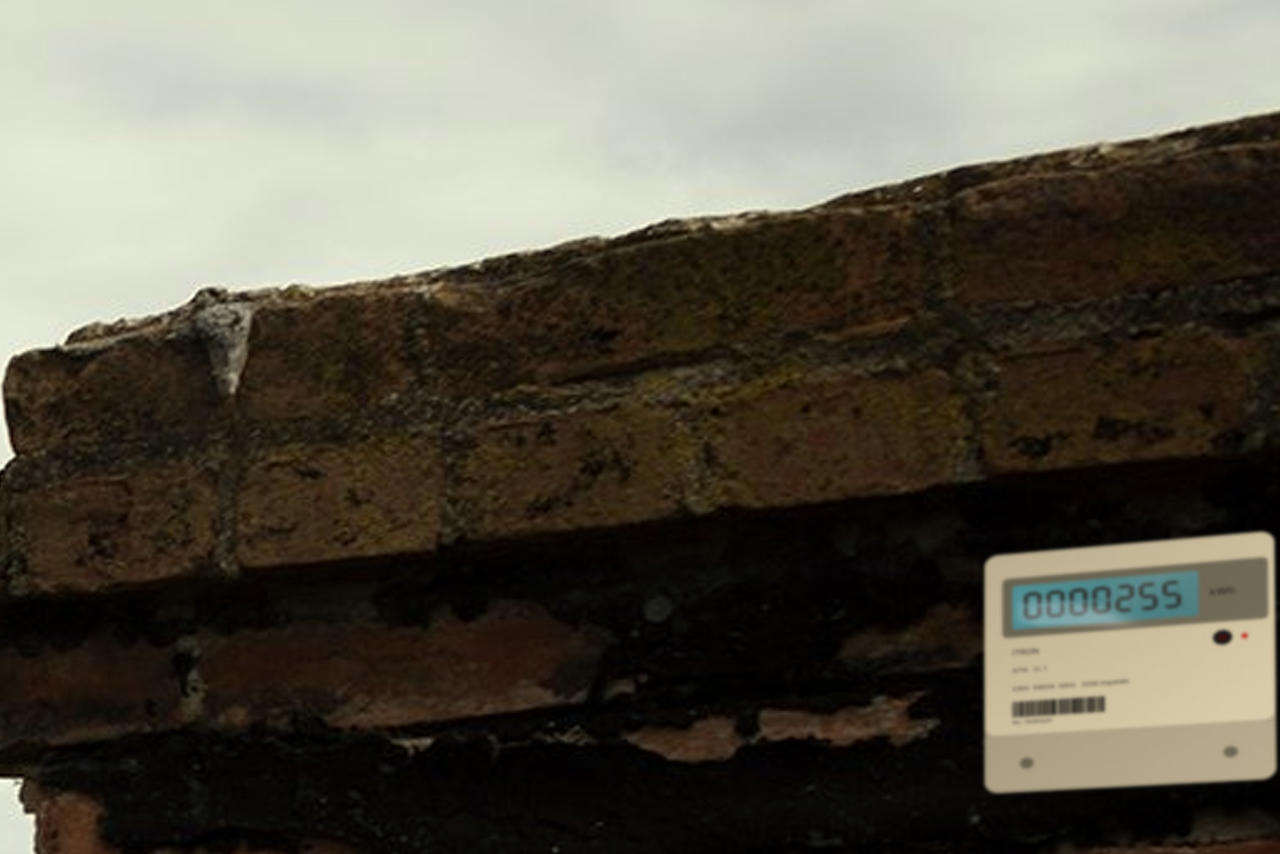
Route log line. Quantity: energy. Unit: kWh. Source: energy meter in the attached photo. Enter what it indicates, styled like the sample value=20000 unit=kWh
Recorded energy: value=255 unit=kWh
